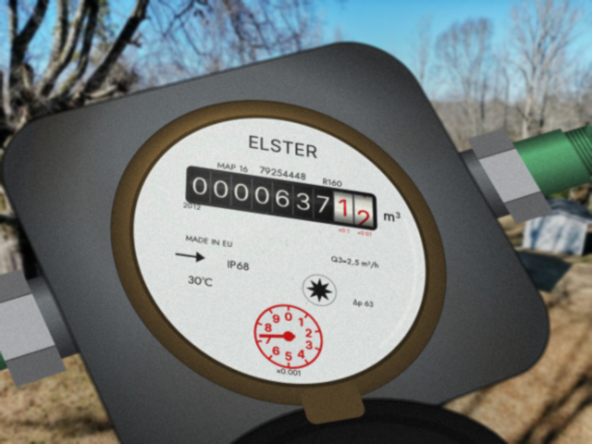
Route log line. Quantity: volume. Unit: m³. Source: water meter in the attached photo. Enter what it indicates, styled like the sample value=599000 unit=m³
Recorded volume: value=637.117 unit=m³
